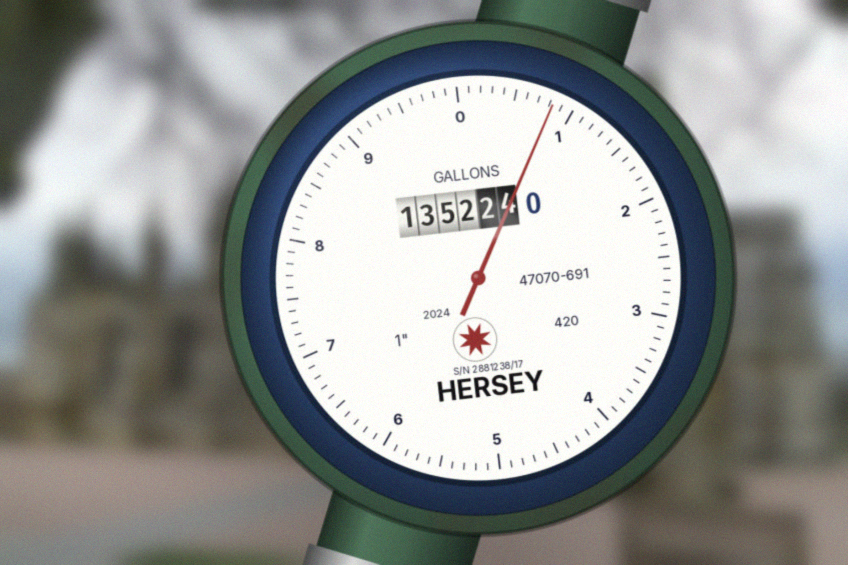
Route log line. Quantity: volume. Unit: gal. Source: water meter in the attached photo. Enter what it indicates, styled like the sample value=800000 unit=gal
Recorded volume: value=1352240.8 unit=gal
